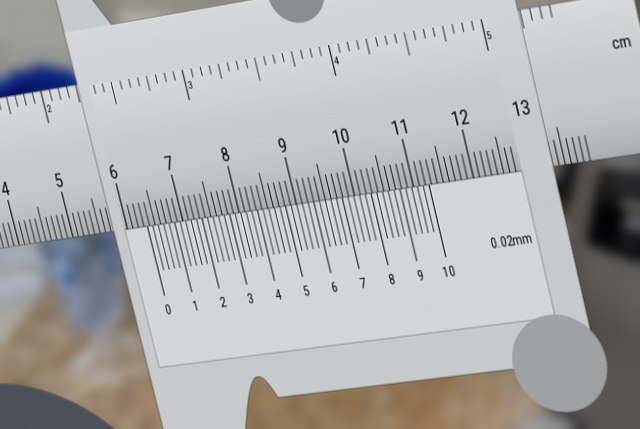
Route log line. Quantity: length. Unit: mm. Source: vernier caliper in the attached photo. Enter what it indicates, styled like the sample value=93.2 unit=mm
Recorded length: value=63.6 unit=mm
